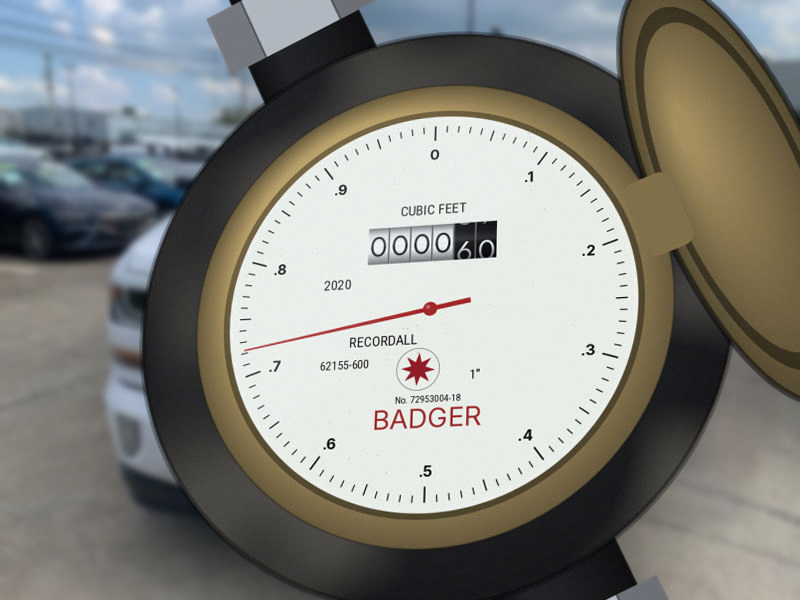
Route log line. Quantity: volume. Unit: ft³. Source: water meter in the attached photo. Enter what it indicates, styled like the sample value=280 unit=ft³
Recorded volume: value=59.72 unit=ft³
